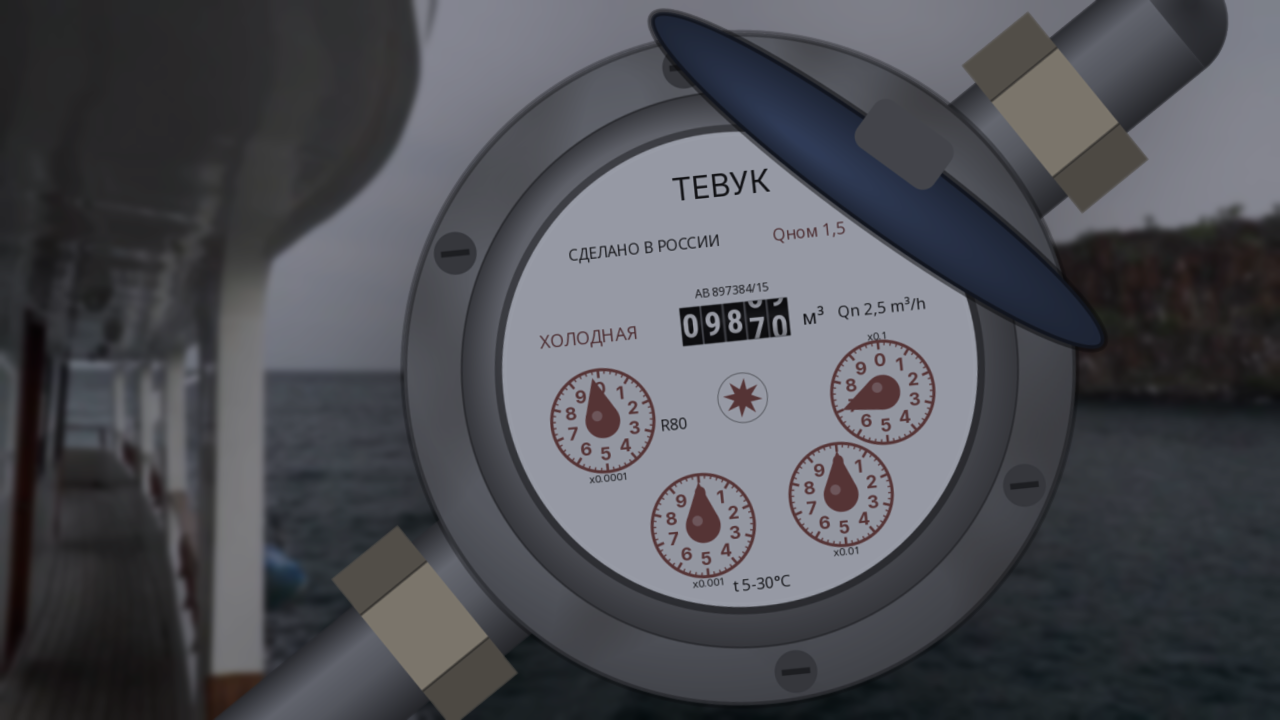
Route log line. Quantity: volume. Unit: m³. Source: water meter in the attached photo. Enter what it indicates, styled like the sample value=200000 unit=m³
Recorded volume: value=9869.6999 unit=m³
